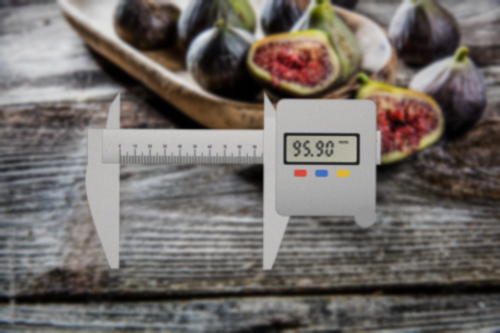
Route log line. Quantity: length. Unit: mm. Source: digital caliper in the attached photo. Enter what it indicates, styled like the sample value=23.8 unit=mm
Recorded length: value=95.90 unit=mm
